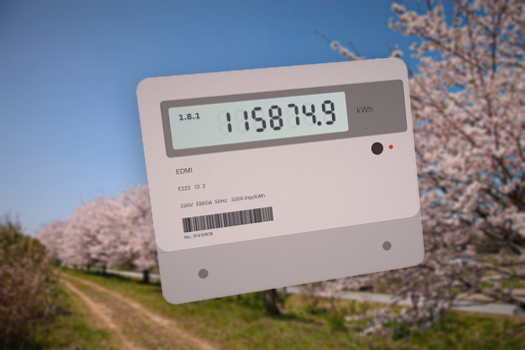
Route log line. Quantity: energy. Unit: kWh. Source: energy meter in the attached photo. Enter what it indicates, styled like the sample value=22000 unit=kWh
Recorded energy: value=115874.9 unit=kWh
